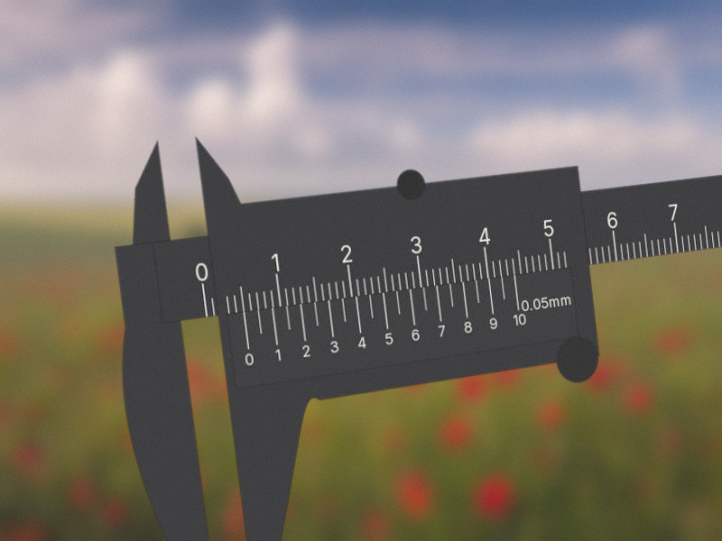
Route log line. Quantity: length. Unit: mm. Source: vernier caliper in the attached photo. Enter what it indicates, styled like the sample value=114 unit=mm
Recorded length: value=5.0 unit=mm
